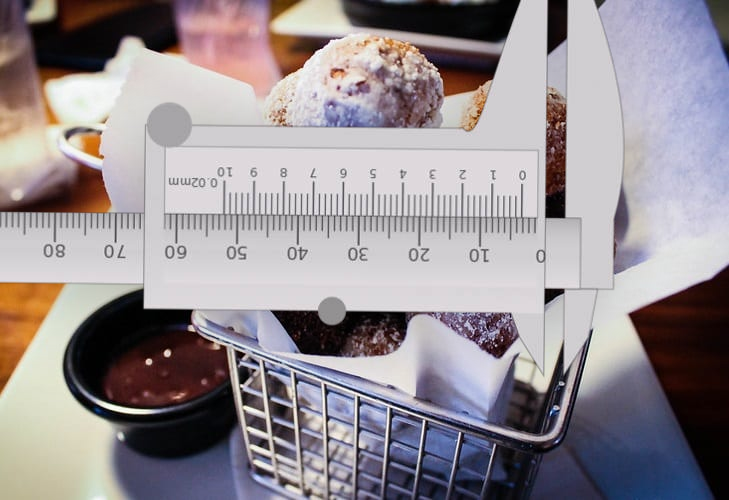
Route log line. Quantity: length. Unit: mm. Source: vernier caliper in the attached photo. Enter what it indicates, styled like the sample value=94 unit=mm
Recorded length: value=3.2 unit=mm
